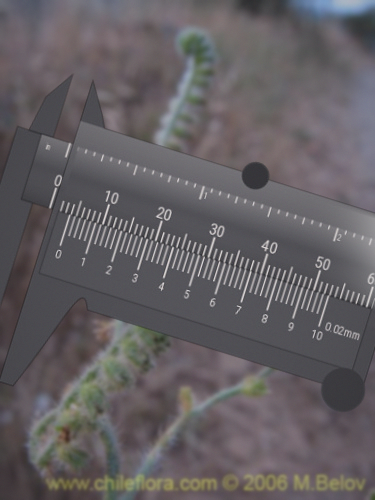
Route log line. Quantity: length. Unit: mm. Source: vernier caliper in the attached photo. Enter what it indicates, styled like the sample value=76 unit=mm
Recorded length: value=3.8 unit=mm
